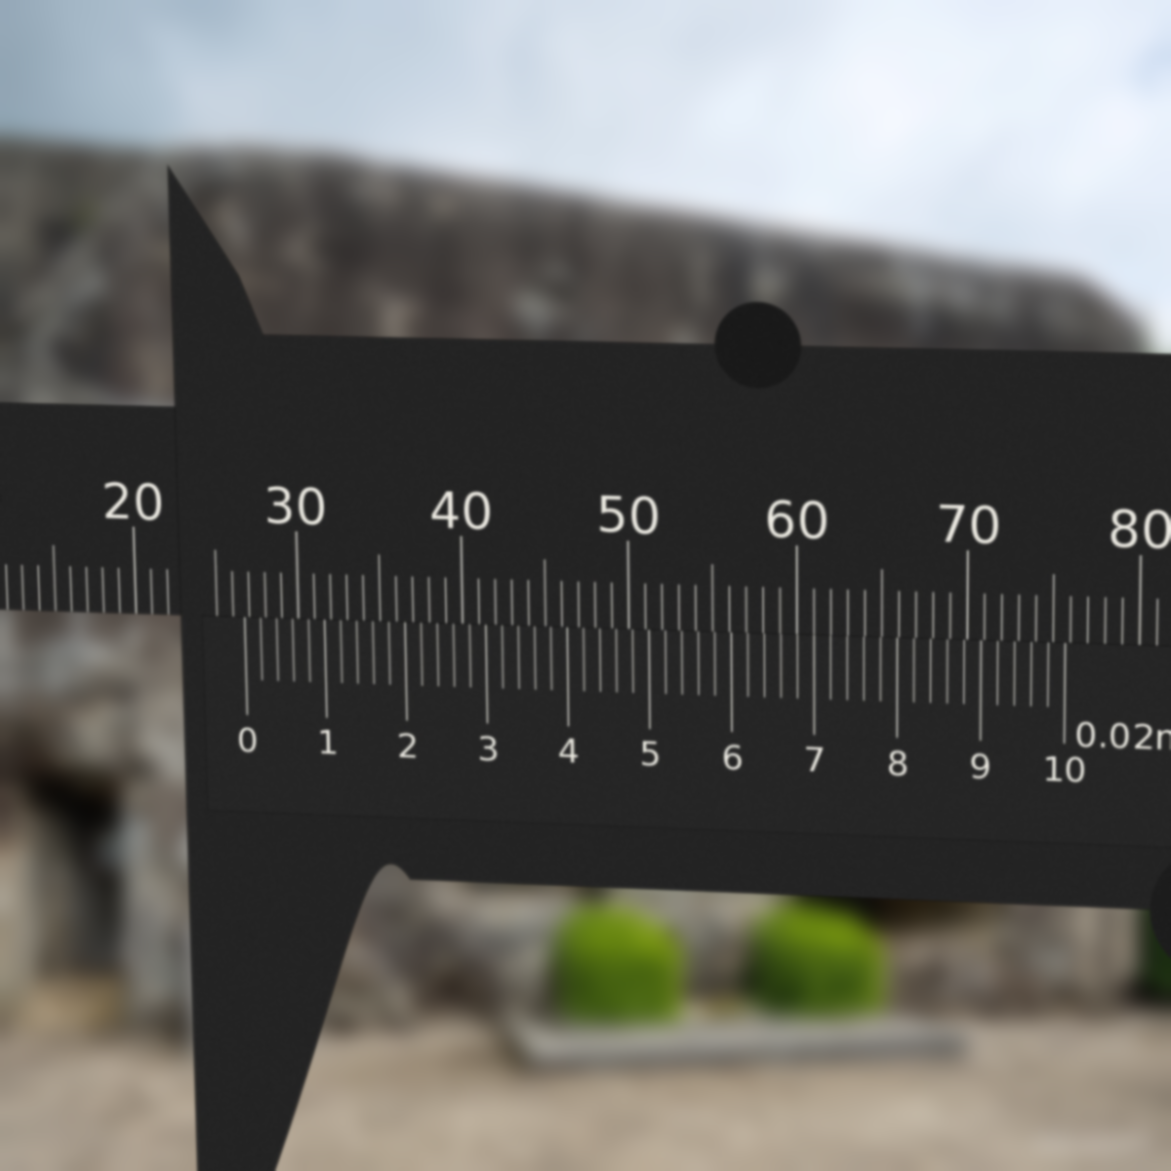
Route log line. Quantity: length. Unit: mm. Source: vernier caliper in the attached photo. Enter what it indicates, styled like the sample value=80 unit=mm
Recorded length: value=26.7 unit=mm
